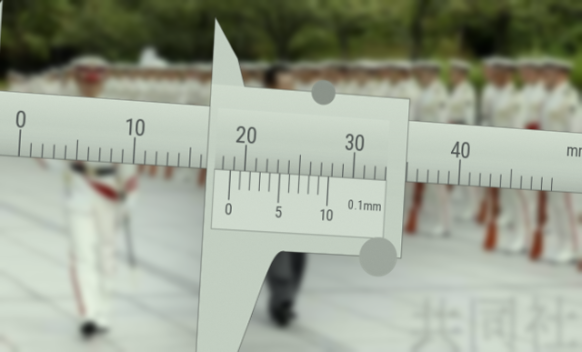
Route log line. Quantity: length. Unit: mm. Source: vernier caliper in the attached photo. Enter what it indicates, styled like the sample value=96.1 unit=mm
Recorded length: value=18.7 unit=mm
